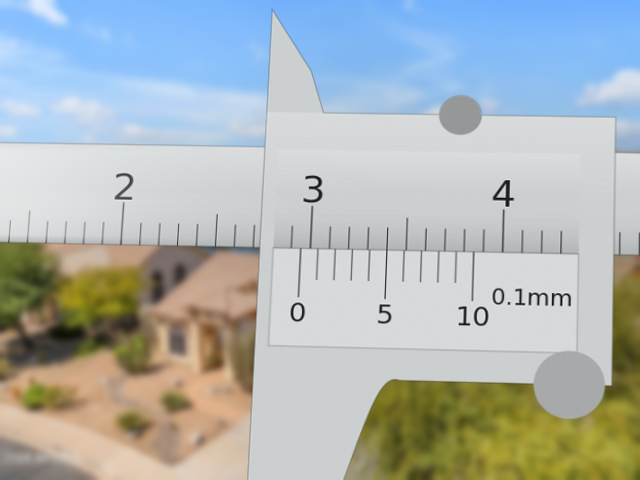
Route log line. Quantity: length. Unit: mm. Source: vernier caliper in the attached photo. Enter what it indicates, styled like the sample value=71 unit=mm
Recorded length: value=29.5 unit=mm
